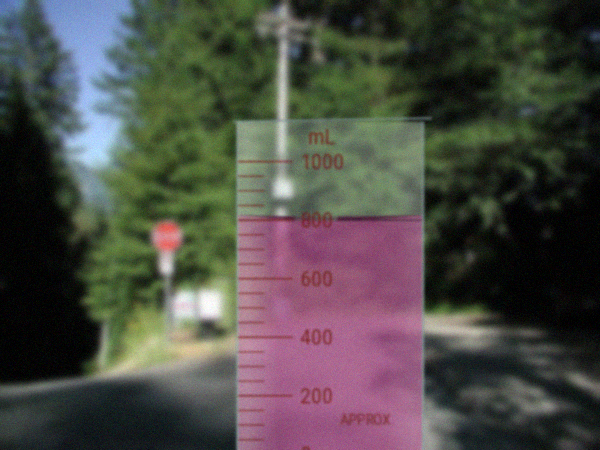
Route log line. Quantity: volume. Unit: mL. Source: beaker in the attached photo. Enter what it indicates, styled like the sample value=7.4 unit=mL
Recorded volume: value=800 unit=mL
